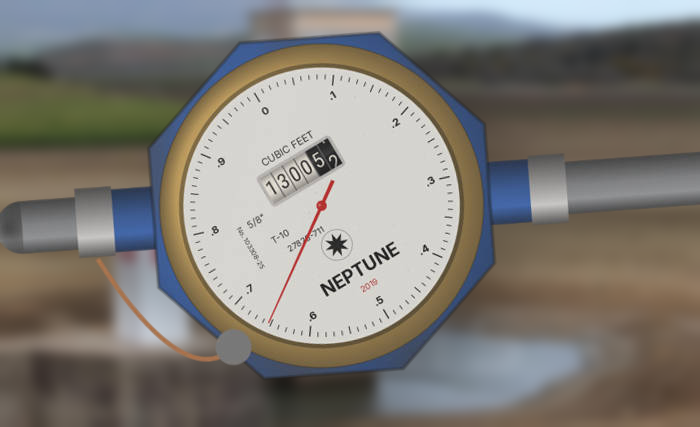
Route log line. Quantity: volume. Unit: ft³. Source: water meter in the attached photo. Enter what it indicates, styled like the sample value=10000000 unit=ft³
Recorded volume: value=130051.65 unit=ft³
